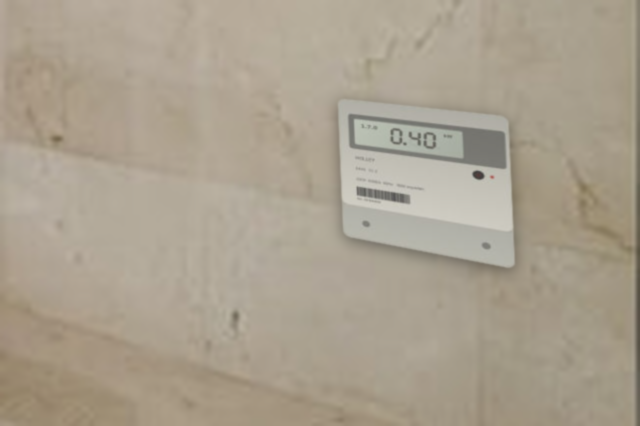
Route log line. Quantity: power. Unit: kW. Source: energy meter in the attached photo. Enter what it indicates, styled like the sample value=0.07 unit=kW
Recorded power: value=0.40 unit=kW
